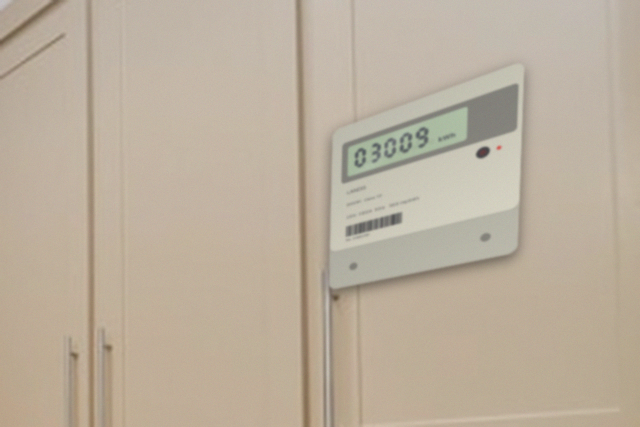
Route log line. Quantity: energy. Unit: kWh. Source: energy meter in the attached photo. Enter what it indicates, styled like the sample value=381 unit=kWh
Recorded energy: value=3009 unit=kWh
